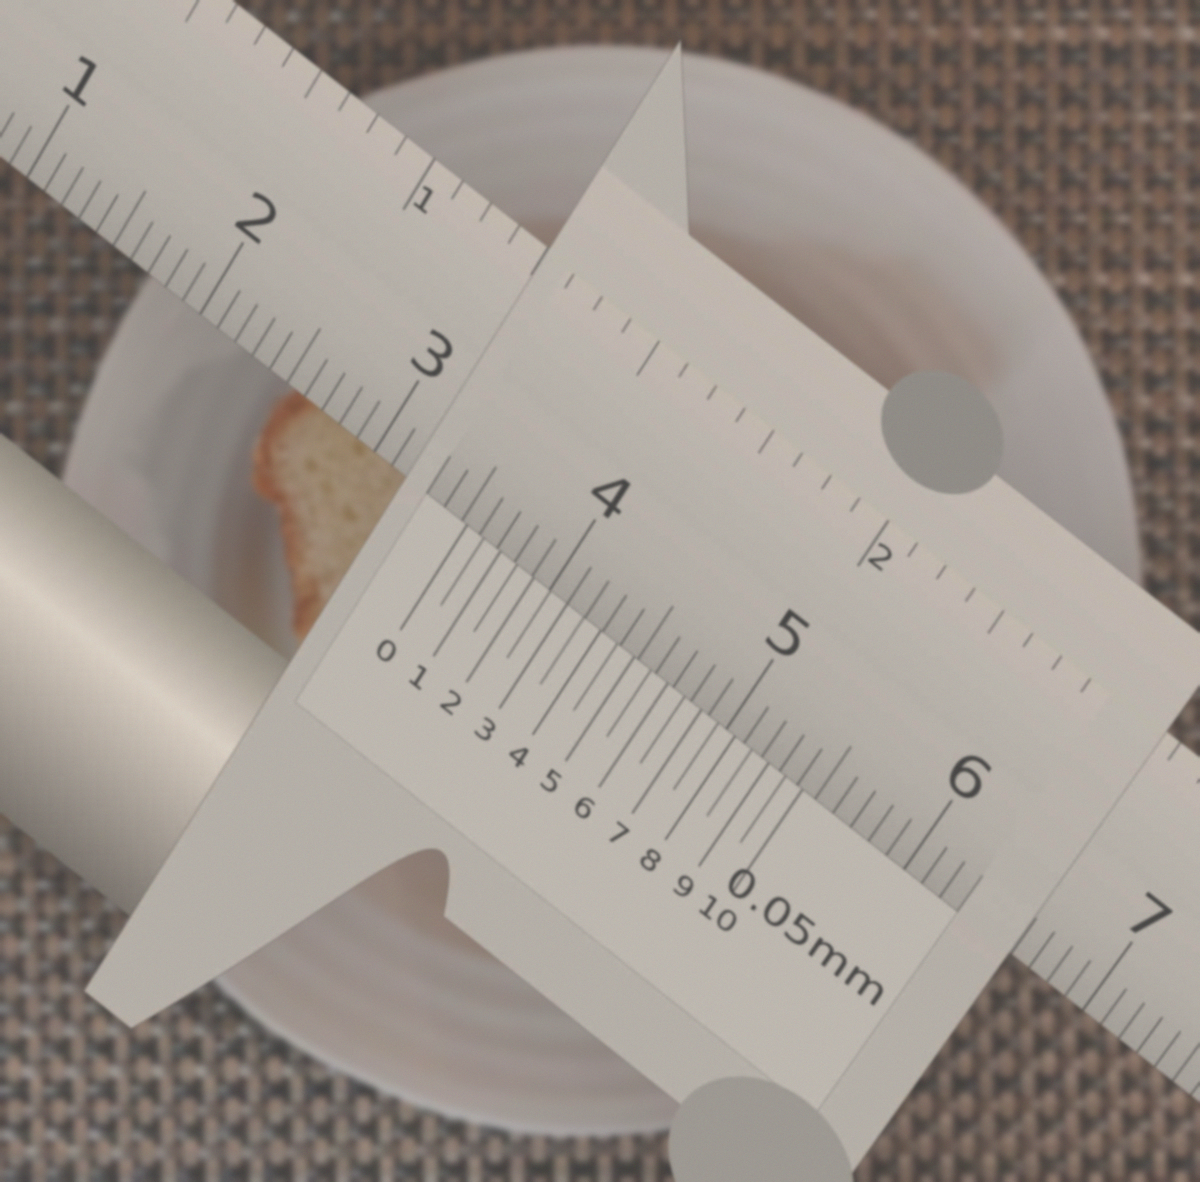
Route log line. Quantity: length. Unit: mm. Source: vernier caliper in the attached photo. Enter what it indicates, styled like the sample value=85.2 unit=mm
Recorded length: value=35.3 unit=mm
